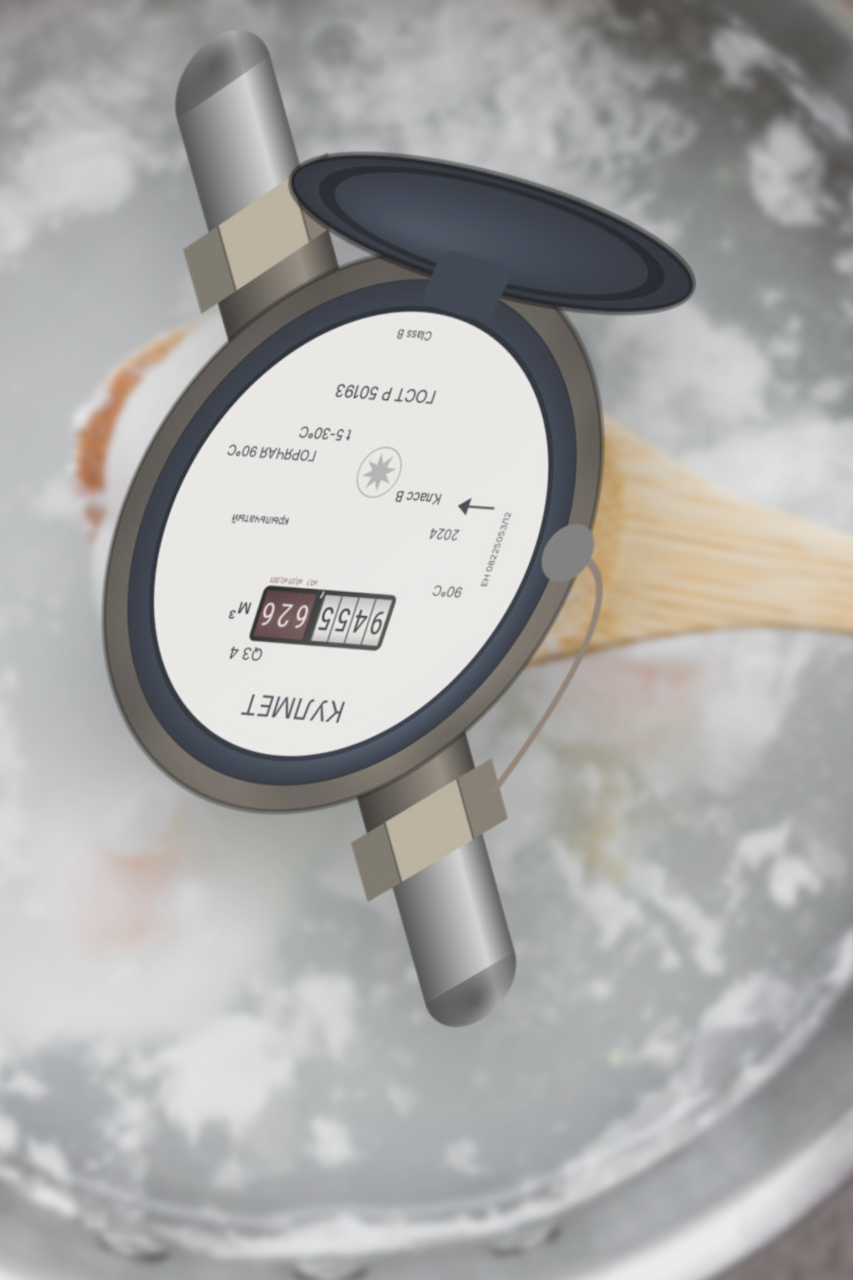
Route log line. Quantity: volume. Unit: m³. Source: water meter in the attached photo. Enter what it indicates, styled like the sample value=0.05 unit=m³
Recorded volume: value=9455.626 unit=m³
